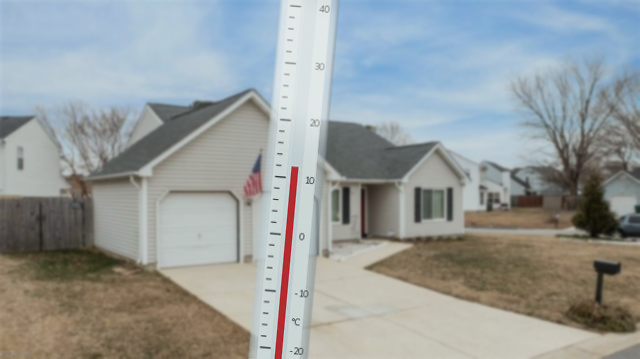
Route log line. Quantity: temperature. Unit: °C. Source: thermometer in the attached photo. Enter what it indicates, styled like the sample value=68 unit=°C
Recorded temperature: value=12 unit=°C
